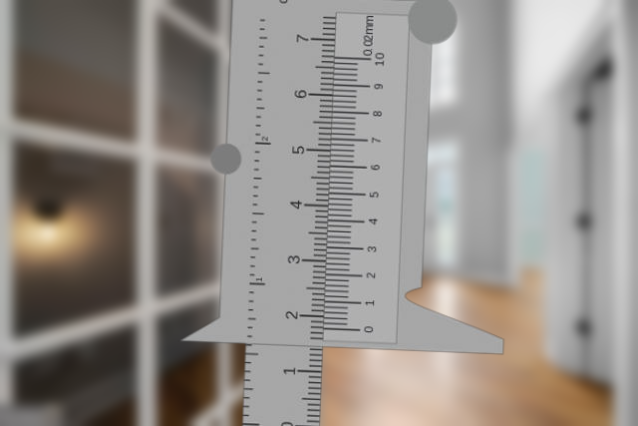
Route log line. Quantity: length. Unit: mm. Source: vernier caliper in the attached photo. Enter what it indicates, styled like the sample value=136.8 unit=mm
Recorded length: value=17.8 unit=mm
